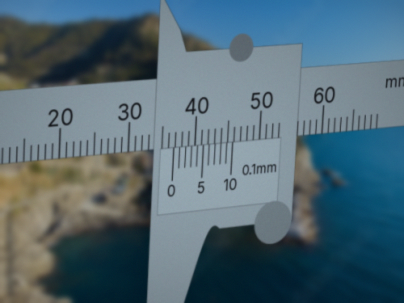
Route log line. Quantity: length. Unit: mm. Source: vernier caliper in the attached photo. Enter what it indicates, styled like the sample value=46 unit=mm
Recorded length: value=36.8 unit=mm
